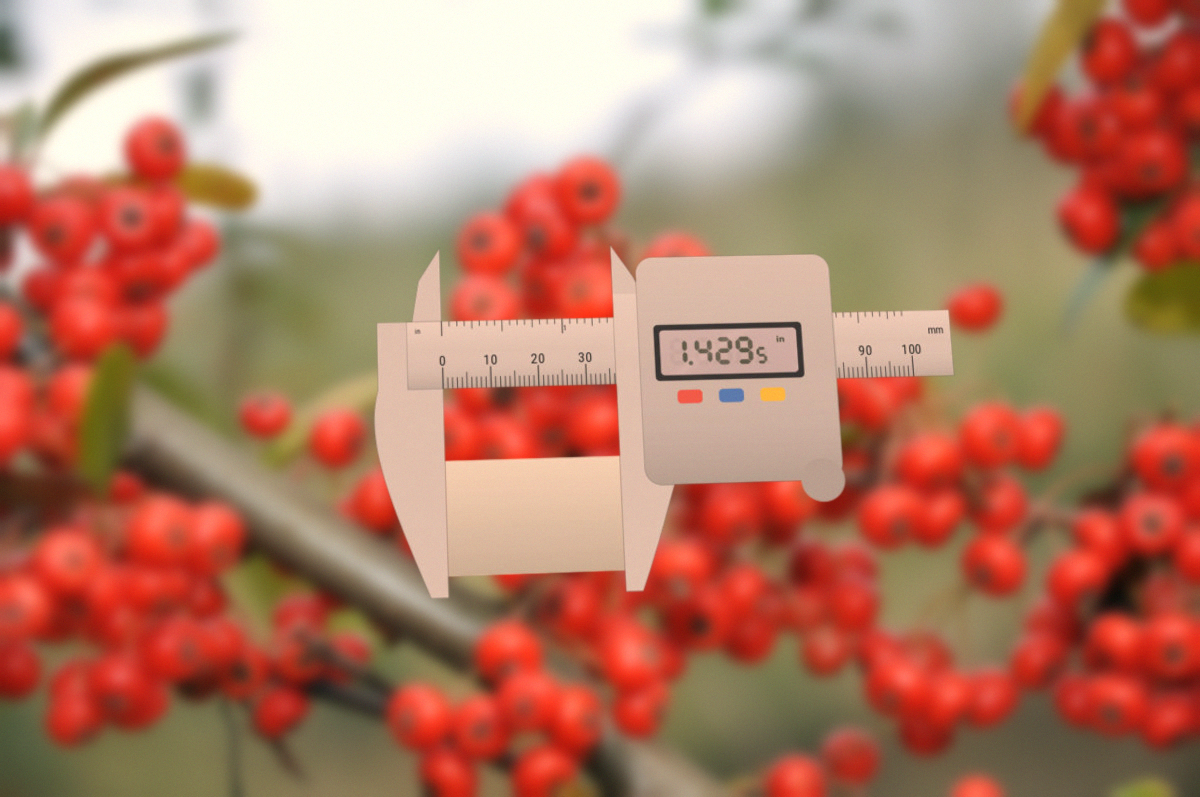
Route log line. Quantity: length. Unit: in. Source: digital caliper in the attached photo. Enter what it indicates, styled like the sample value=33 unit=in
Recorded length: value=1.4295 unit=in
